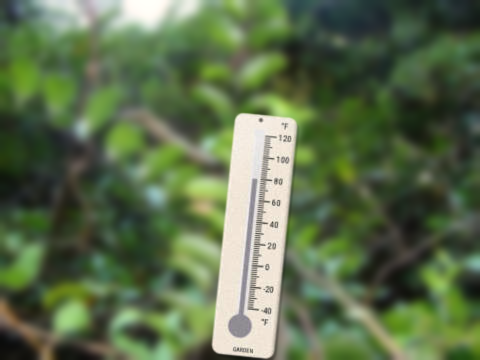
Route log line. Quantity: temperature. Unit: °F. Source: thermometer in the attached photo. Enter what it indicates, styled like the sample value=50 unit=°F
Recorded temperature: value=80 unit=°F
